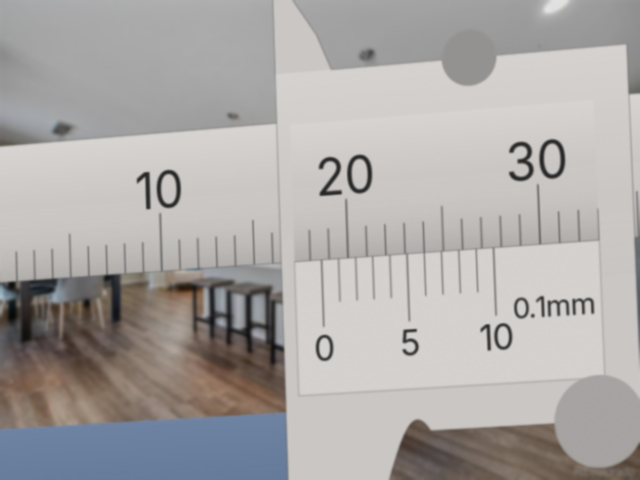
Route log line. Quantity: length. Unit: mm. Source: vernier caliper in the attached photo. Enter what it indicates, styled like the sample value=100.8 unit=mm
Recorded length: value=18.6 unit=mm
